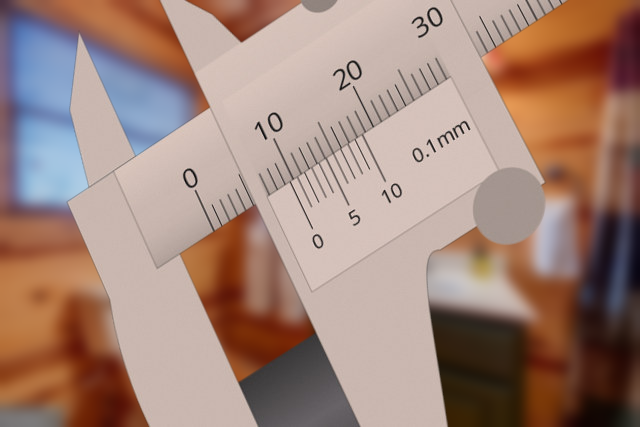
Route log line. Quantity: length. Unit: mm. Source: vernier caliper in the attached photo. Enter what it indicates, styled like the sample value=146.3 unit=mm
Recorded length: value=9.6 unit=mm
